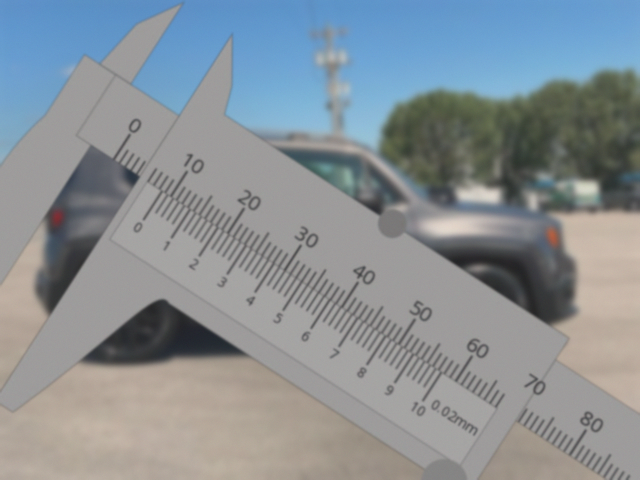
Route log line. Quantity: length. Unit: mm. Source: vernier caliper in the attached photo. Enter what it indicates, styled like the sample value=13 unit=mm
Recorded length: value=8.5 unit=mm
